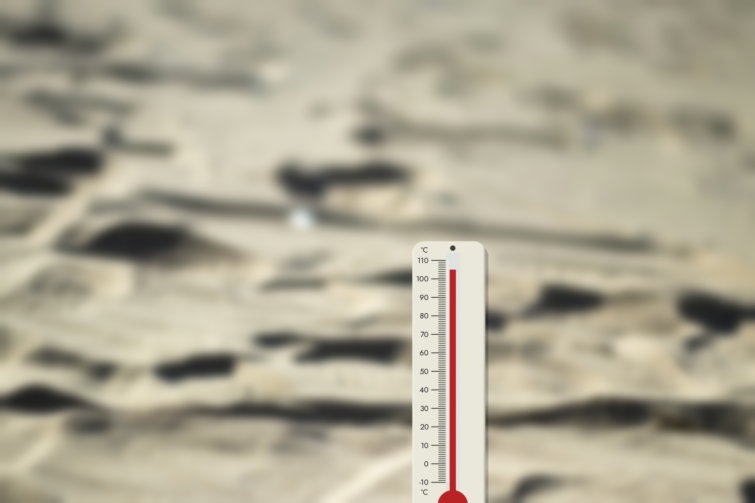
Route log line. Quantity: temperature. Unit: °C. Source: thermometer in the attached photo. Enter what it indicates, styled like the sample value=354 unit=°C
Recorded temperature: value=105 unit=°C
